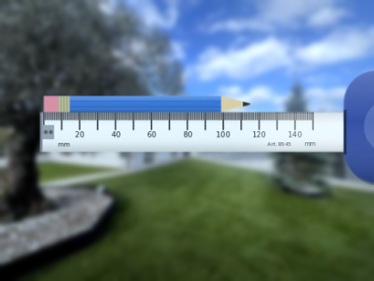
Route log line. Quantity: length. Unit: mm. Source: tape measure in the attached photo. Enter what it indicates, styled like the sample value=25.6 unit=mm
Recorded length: value=115 unit=mm
